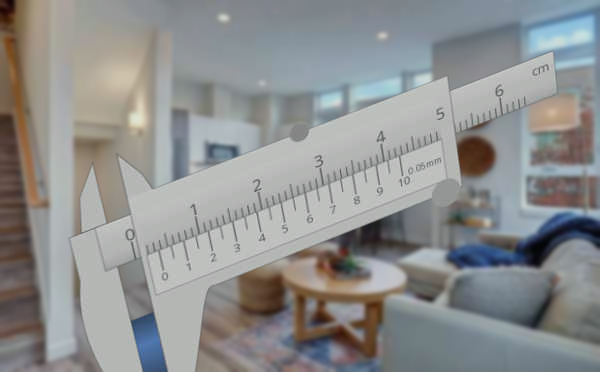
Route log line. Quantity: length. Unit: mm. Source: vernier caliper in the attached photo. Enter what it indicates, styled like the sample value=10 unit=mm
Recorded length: value=3.6 unit=mm
